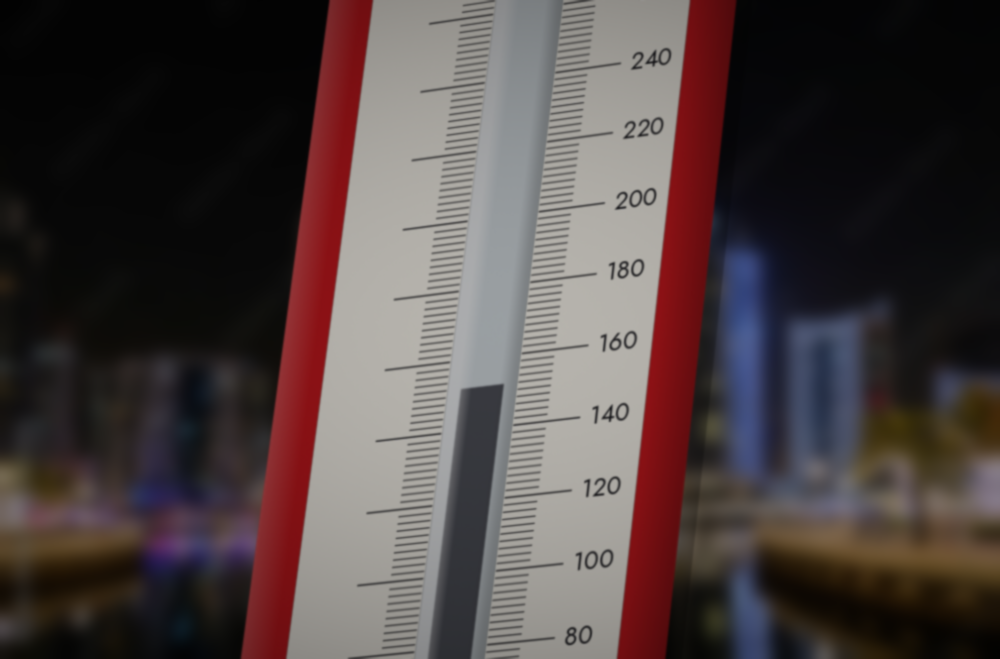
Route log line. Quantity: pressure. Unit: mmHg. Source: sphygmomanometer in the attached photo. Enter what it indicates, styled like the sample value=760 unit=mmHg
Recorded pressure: value=152 unit=mmHg
